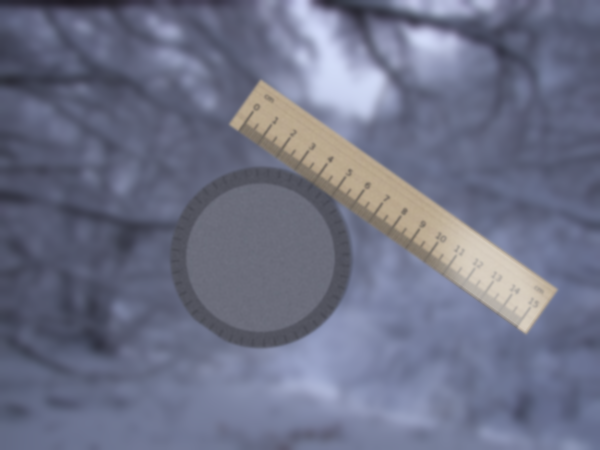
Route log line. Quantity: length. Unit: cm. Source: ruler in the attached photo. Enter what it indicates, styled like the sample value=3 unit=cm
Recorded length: value=8 unit=cm
